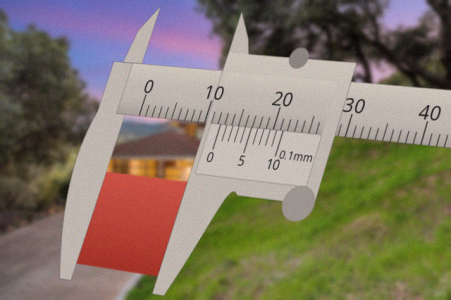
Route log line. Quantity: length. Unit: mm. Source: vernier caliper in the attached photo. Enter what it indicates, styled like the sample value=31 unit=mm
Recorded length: value=12.4 unit=mm
